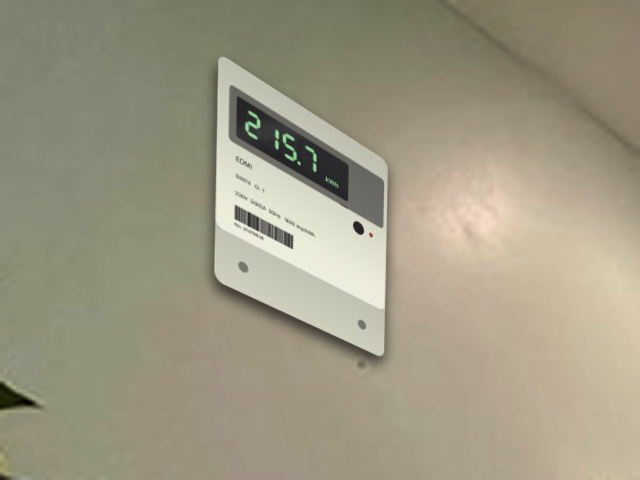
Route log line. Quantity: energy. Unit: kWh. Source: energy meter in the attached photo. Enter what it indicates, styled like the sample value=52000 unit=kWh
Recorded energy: value=215.7 unit=kWh
